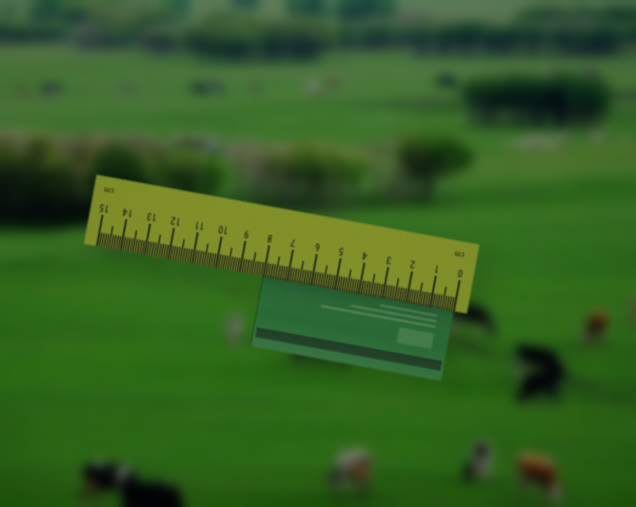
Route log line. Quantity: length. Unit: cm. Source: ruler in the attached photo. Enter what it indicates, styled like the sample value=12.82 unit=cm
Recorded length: value=8 unit=cm
